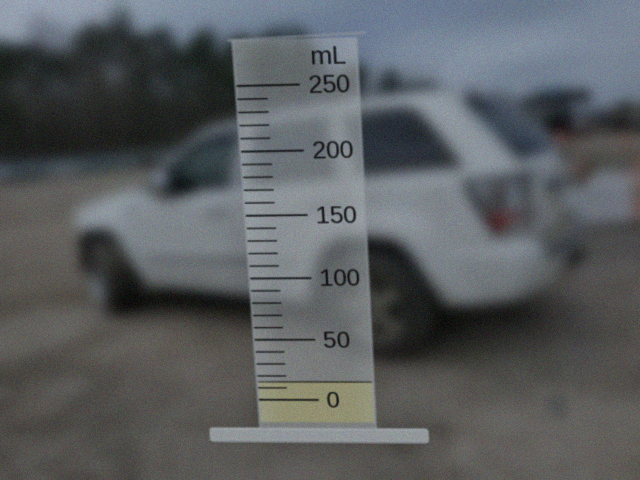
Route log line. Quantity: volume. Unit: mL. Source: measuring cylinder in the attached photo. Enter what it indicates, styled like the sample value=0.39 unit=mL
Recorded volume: value=15 unit=mL
